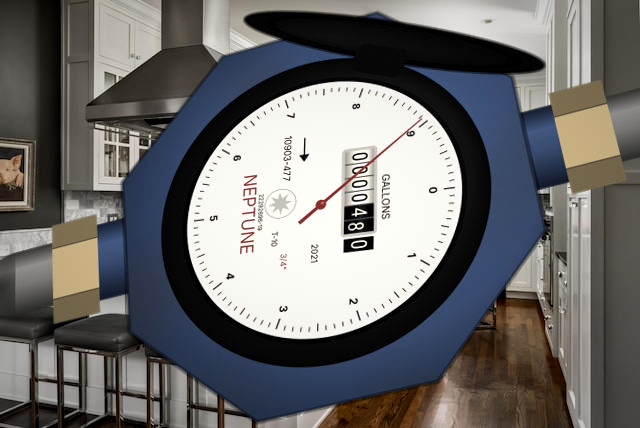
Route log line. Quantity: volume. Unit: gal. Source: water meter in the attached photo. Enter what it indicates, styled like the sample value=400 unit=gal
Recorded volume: value=478.9 unit=gal
